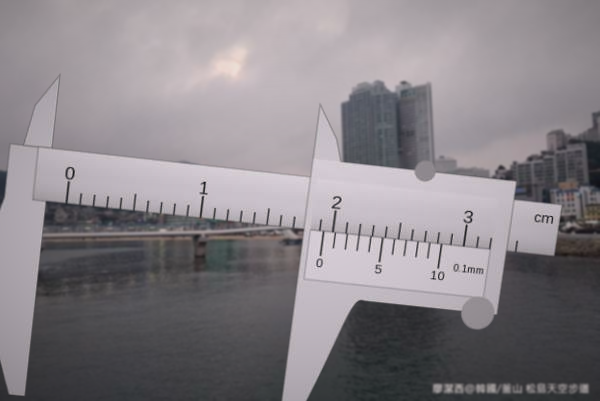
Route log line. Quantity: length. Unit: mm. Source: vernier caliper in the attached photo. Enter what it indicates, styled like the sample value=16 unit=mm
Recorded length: value=19.3 unit=mm
